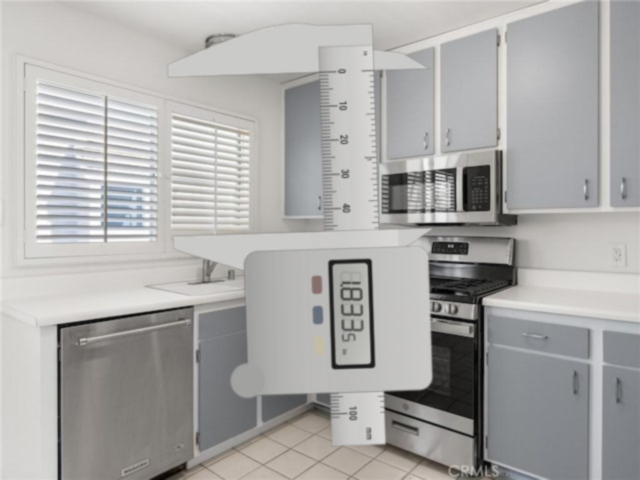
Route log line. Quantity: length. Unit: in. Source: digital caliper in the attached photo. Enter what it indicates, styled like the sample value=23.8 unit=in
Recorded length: value=1.8335 unit=in
